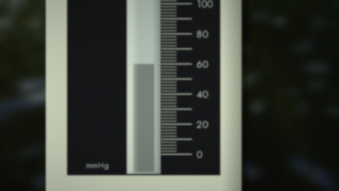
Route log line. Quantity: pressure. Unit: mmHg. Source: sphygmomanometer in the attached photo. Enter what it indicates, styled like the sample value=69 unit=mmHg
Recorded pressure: value=60 unit=mmHg
